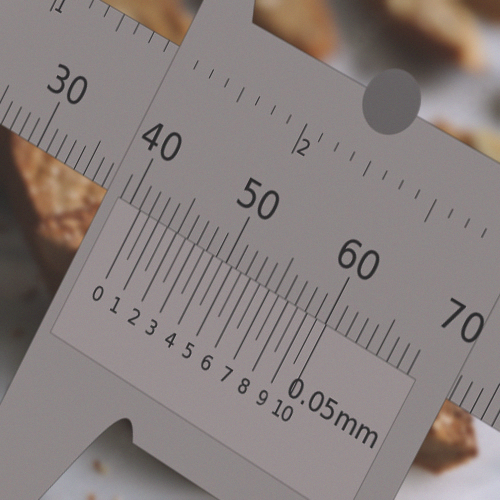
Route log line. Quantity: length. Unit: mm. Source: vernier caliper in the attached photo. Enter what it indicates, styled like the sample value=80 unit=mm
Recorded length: value=41.1 unit=mm
